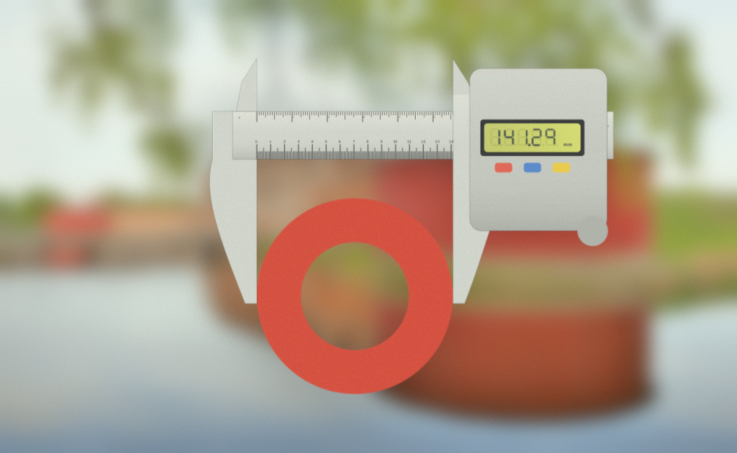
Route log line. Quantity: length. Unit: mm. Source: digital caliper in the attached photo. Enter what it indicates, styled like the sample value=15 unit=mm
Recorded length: value=141.29 unit=mm
